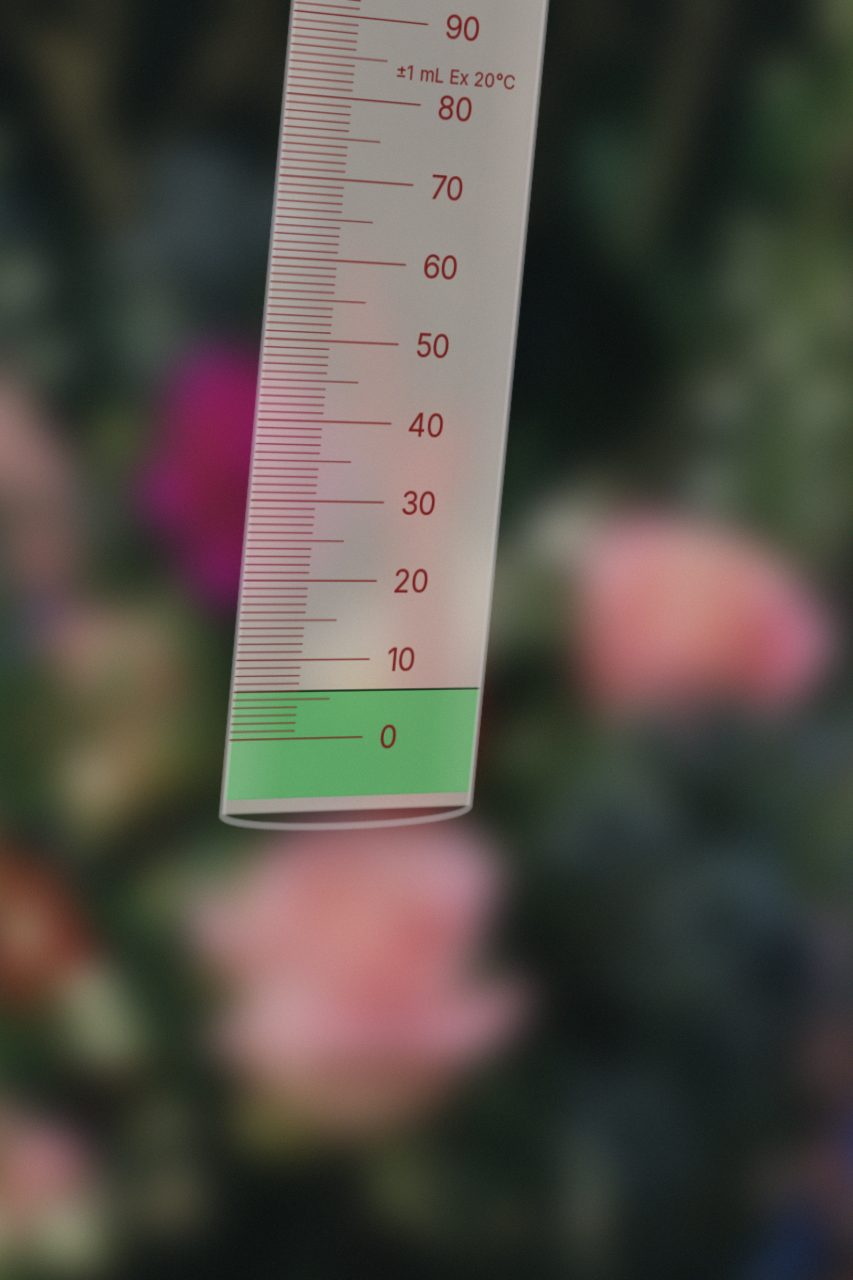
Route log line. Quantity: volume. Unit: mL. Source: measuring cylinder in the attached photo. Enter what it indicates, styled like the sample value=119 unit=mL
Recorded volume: value=6 unit=mL
